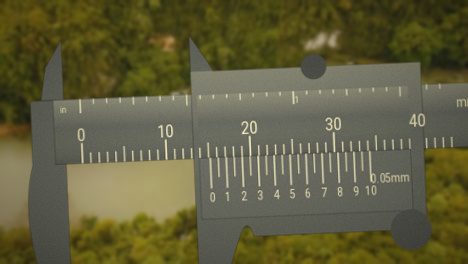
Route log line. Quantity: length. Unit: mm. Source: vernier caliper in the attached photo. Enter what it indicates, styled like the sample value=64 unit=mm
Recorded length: value=15.2 unit=mm
